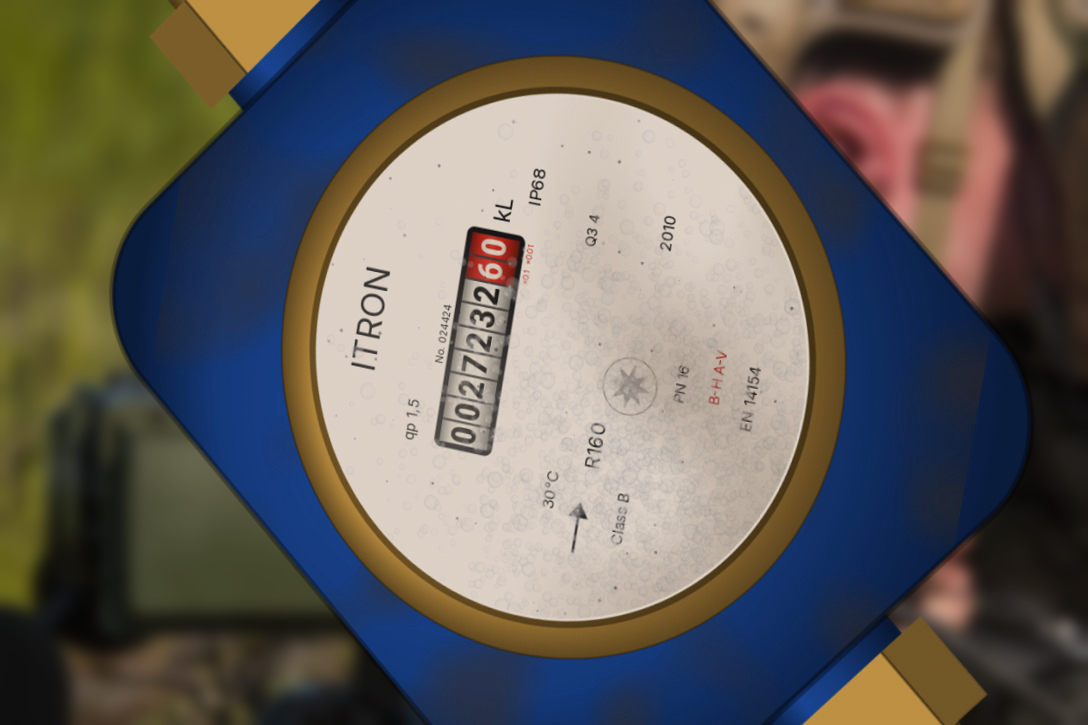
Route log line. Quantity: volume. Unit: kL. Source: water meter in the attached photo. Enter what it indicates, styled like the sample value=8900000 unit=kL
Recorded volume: value=27232.60 unit=kL
